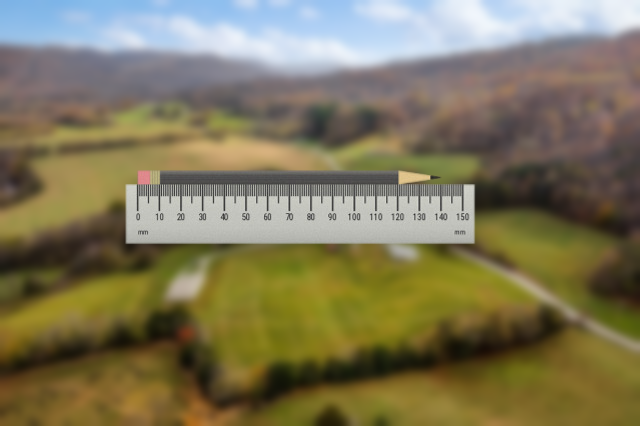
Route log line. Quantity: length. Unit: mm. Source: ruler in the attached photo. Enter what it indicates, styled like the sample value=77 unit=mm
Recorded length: value=140 unit=mm
